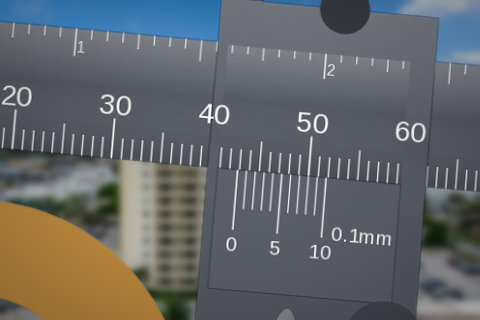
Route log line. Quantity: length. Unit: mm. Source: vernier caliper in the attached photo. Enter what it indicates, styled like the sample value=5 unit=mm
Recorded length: value=42.8 unit=mm
